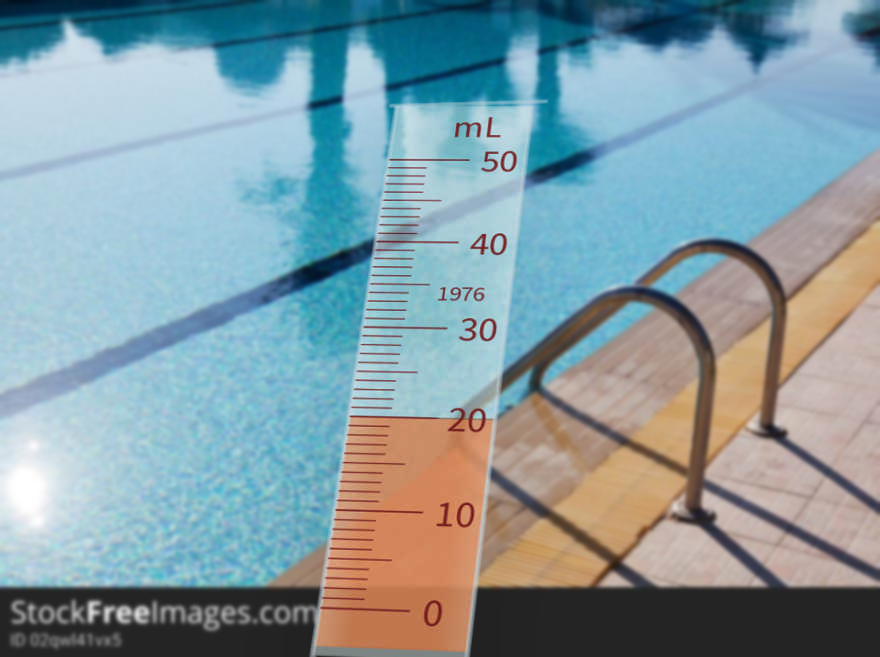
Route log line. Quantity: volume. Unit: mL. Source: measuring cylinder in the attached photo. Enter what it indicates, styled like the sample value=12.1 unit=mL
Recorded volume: value=20 unit=mL
